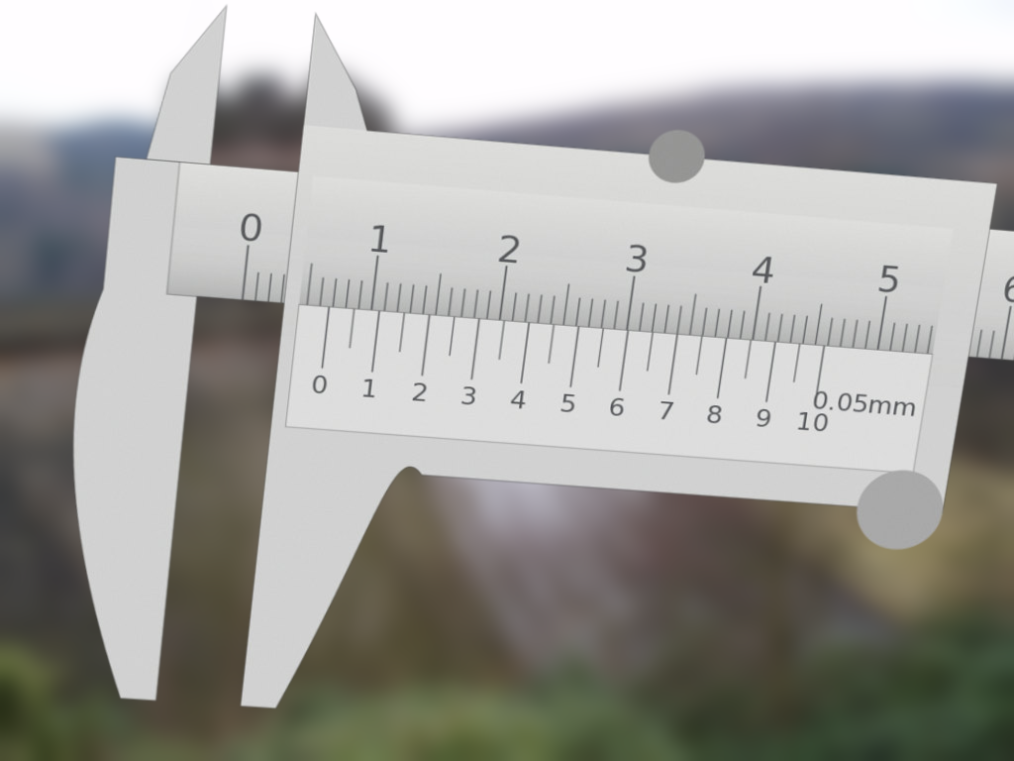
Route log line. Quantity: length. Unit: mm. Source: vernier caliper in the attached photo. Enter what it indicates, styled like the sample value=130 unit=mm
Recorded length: value=6.7 unit=mm
